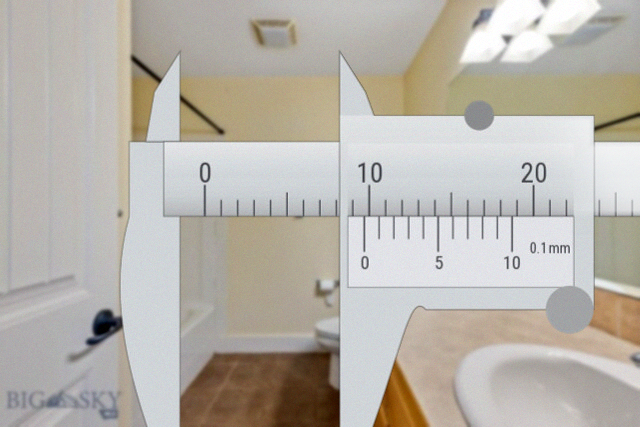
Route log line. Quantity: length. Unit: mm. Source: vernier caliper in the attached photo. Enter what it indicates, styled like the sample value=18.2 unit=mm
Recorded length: value=9.7 unit=mm
